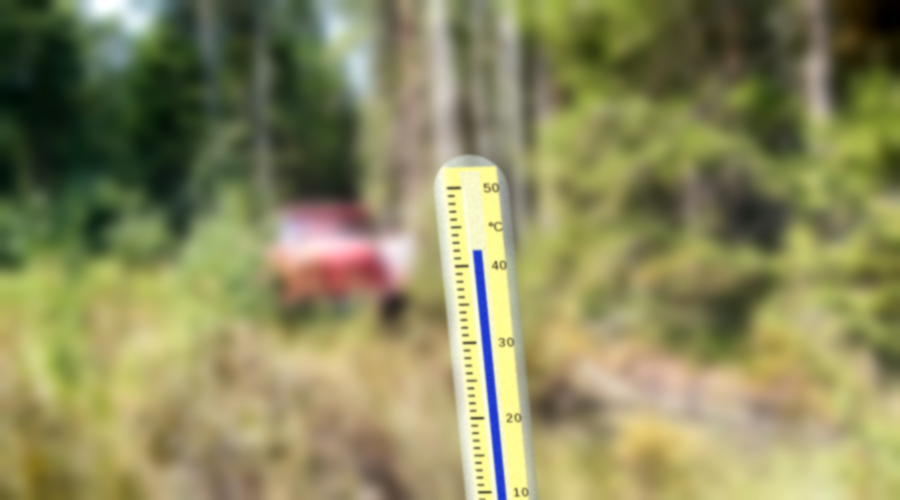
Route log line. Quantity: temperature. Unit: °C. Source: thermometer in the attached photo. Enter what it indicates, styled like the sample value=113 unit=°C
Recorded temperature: value=42 unit=°C
